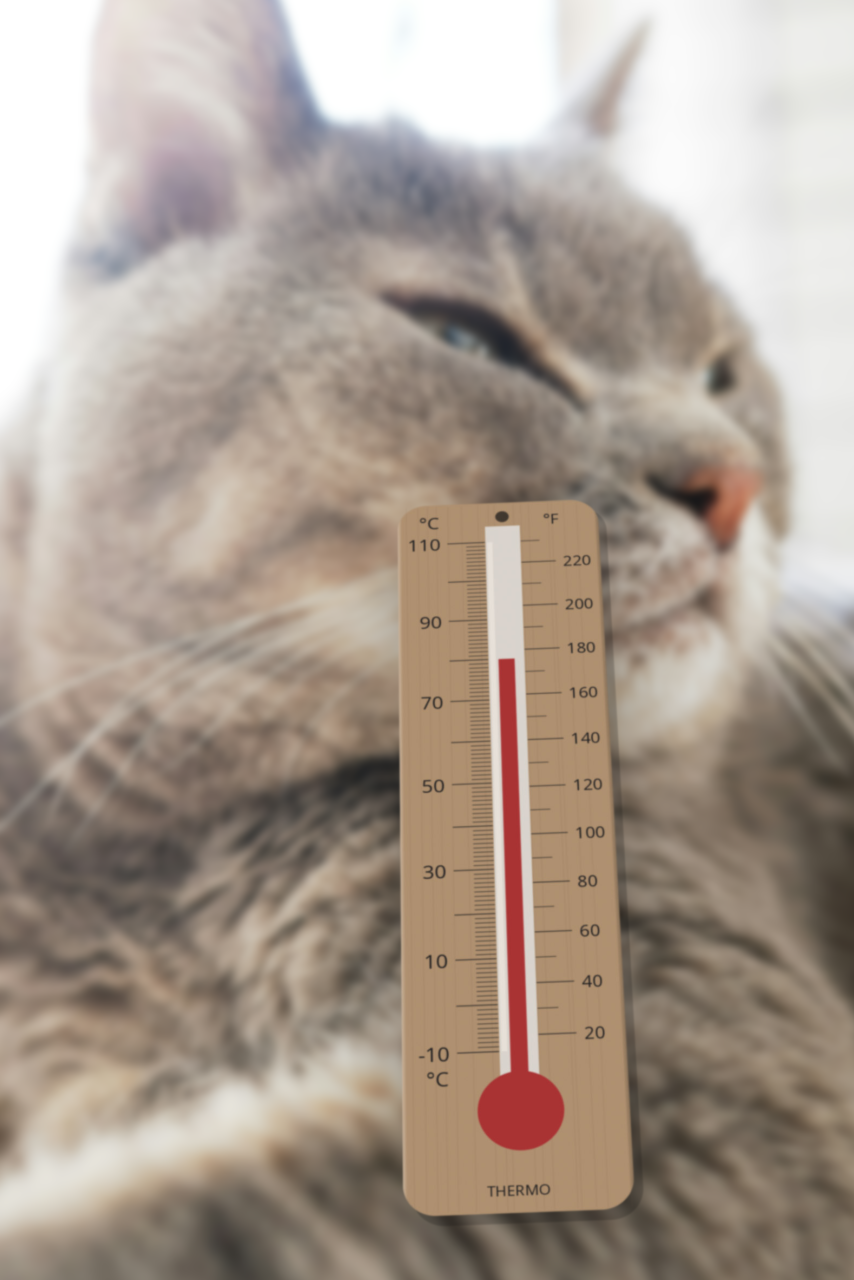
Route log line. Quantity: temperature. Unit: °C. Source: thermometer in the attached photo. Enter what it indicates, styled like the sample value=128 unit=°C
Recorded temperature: value=80 unit=°C
